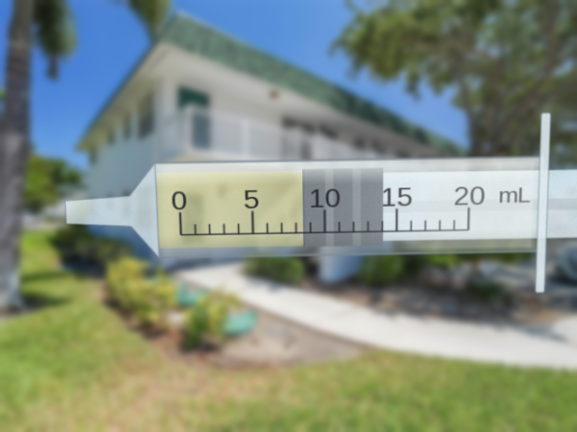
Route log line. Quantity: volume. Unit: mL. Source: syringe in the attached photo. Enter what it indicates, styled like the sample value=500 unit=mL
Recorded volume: value=8.5 unit=mL
